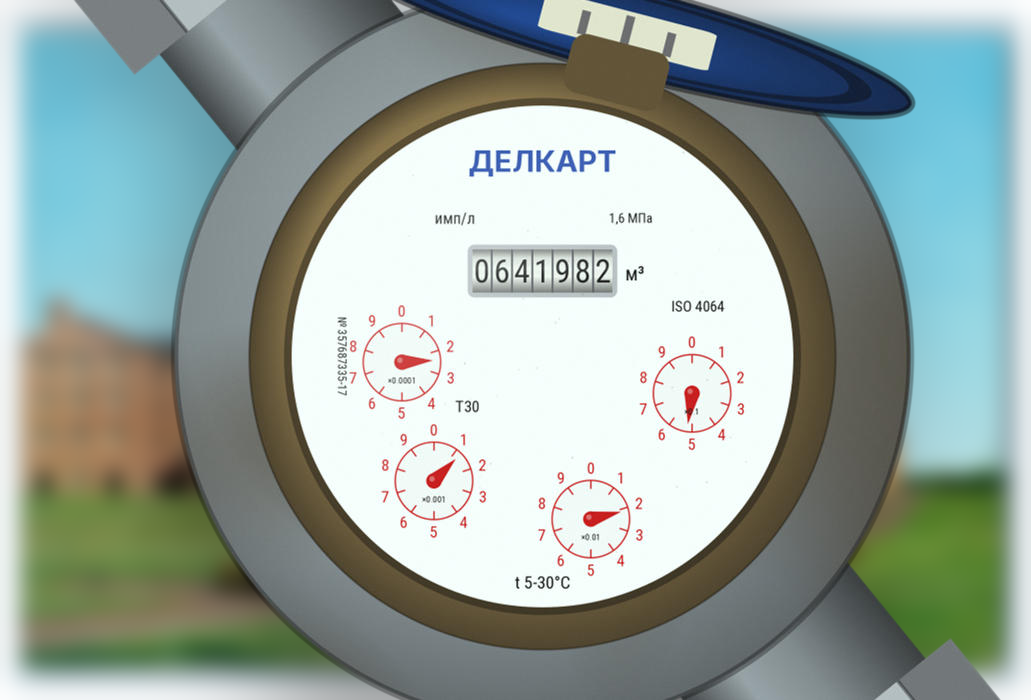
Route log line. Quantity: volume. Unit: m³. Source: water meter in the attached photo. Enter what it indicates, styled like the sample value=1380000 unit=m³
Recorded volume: value=641982.5212 unit=m³
